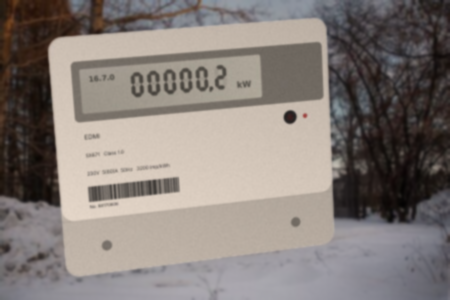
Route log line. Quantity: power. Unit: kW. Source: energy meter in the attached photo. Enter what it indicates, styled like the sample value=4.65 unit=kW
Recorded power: value=0.2 unit=kW
